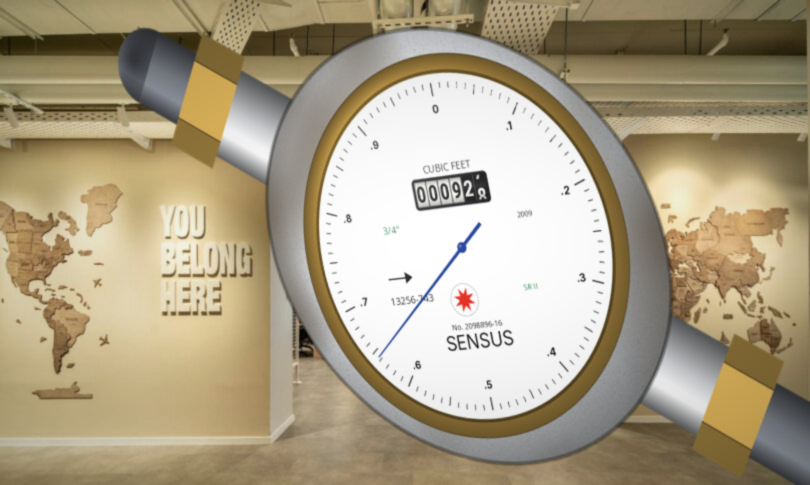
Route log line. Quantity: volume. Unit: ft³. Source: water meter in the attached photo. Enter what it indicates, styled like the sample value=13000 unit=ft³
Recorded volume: value=927.64 unit=ft³
